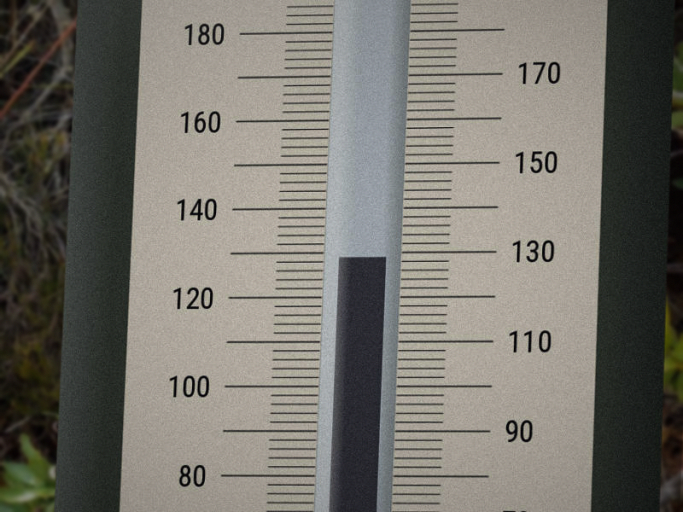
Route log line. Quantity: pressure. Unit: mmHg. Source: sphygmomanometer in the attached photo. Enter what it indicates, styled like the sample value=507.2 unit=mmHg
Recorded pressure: value=129 unit=mmHg
